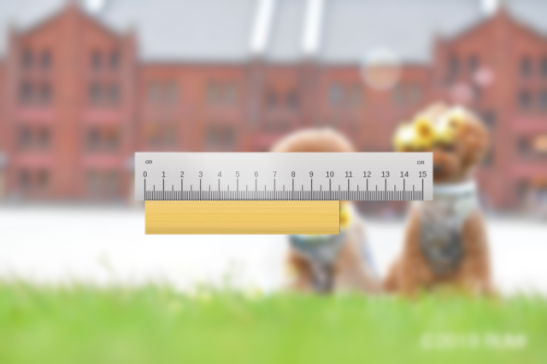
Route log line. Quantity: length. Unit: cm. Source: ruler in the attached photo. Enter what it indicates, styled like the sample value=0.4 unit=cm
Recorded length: value=10.5 unit=cm
